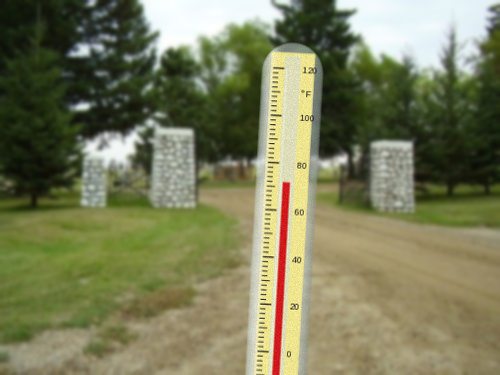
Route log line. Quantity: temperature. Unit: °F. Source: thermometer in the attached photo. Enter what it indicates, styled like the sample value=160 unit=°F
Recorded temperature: value=72 unit=°F
